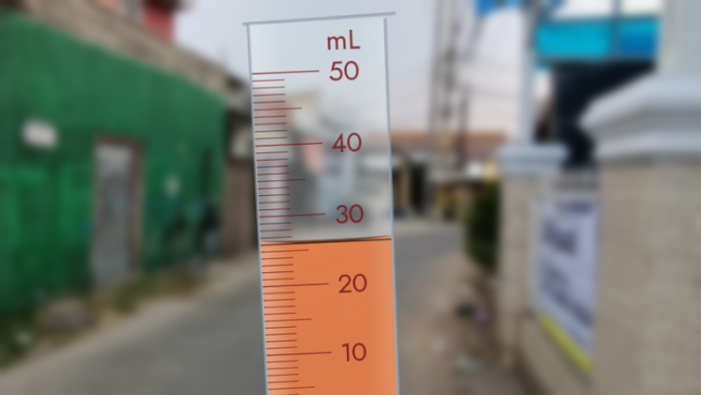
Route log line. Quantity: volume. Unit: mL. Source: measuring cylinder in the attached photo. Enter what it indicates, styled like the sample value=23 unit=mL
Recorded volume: value=26 unit=mL
